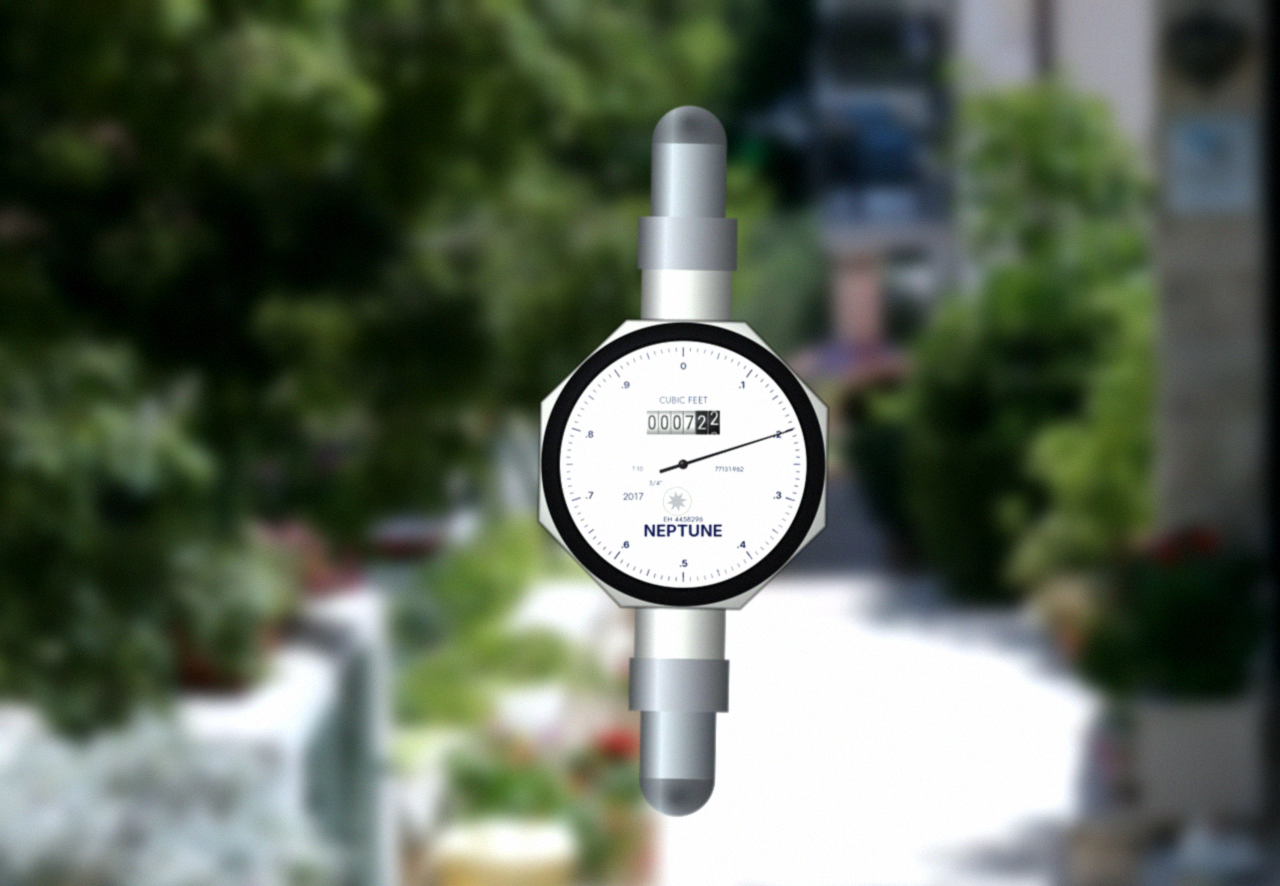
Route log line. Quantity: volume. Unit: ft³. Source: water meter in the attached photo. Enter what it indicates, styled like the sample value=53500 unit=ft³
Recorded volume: value=722.20 unit=ft³
